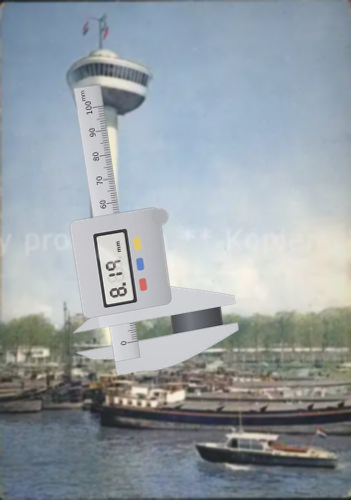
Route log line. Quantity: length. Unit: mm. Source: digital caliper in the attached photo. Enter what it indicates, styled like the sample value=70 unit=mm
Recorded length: value=8.19 unit=mm
